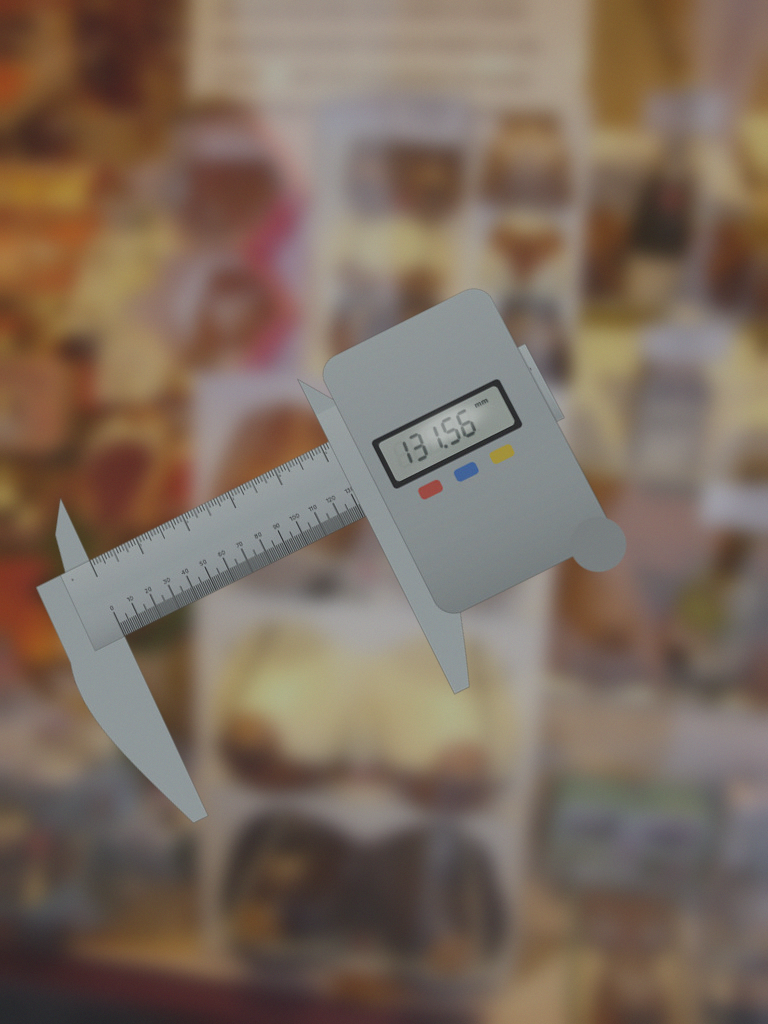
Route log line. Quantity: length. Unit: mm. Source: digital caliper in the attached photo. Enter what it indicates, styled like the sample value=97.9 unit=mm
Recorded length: value=131.56 unit=mm
